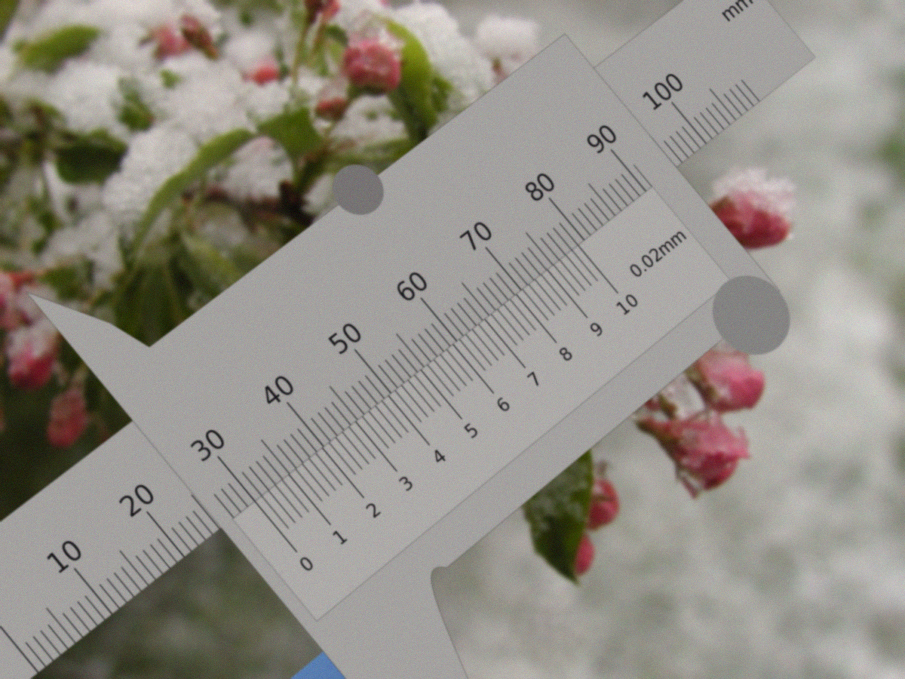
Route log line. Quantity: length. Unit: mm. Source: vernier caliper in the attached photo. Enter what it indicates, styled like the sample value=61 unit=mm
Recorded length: value=30.0 unit=mm
